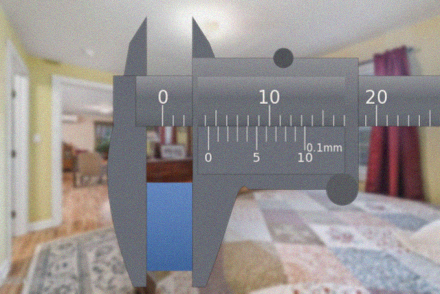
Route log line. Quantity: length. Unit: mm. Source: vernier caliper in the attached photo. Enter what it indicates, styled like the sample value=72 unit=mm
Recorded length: value=4.3 unit=mm
